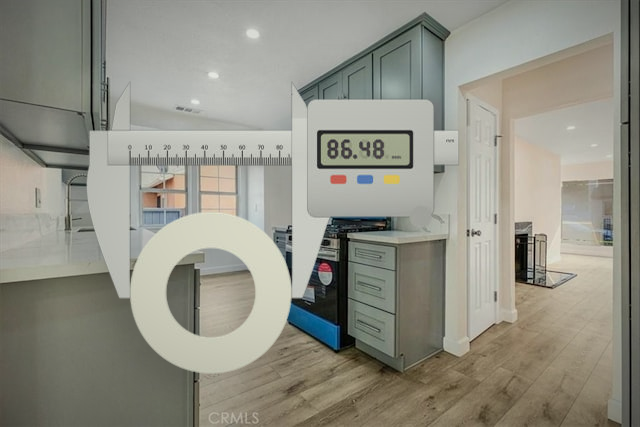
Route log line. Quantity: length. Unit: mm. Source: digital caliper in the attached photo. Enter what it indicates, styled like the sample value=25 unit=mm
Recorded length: value=86.48 unit=mm
